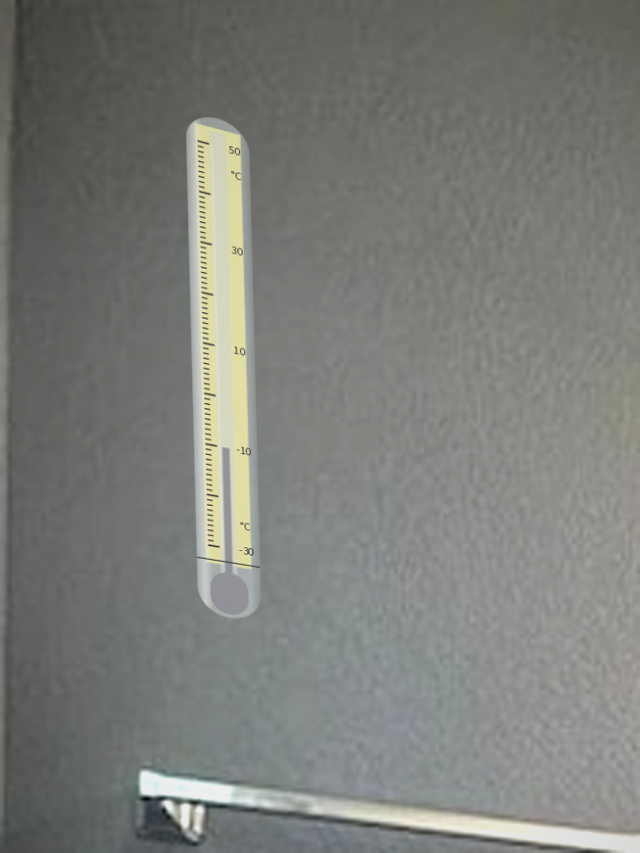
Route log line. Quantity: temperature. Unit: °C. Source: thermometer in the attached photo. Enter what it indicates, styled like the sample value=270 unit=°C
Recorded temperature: value=-10 unit=°C
